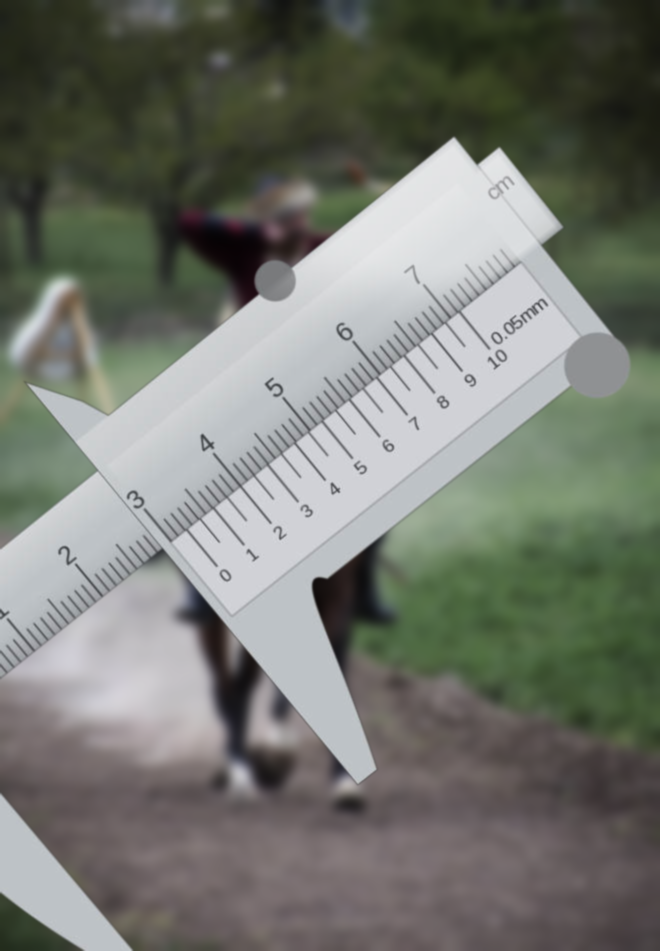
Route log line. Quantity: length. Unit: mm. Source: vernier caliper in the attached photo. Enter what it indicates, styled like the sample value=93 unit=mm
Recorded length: value=32.2 unit=mm
